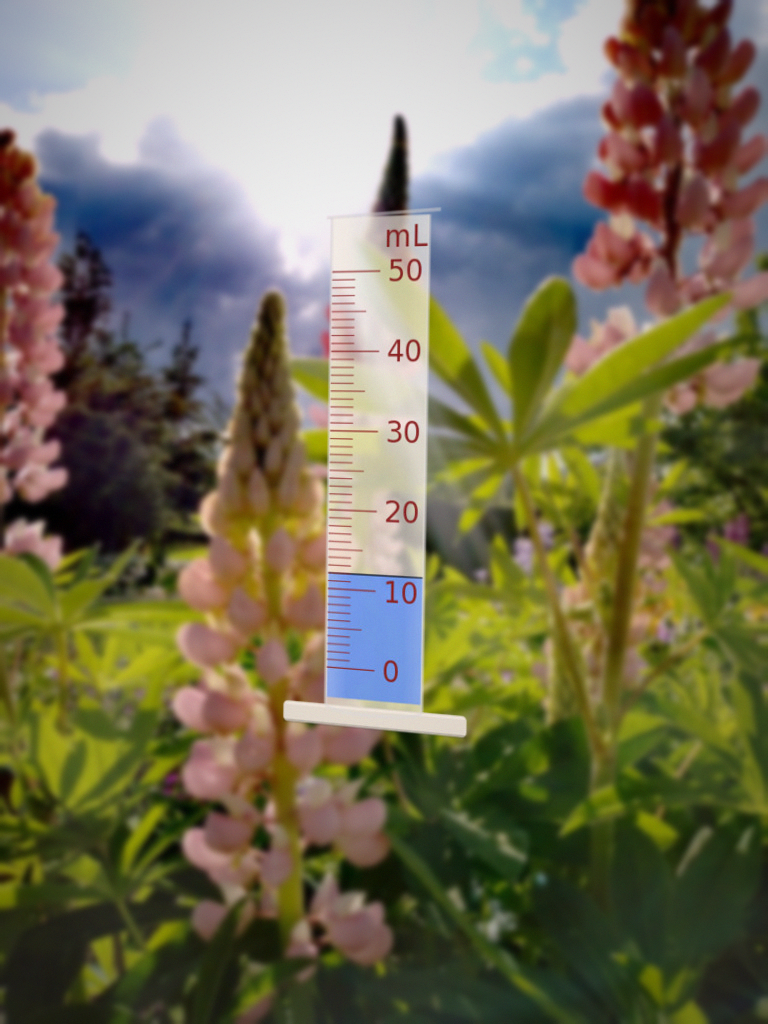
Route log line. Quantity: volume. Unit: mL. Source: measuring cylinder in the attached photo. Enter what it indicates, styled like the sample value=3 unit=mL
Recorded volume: value=12 unit=mL
